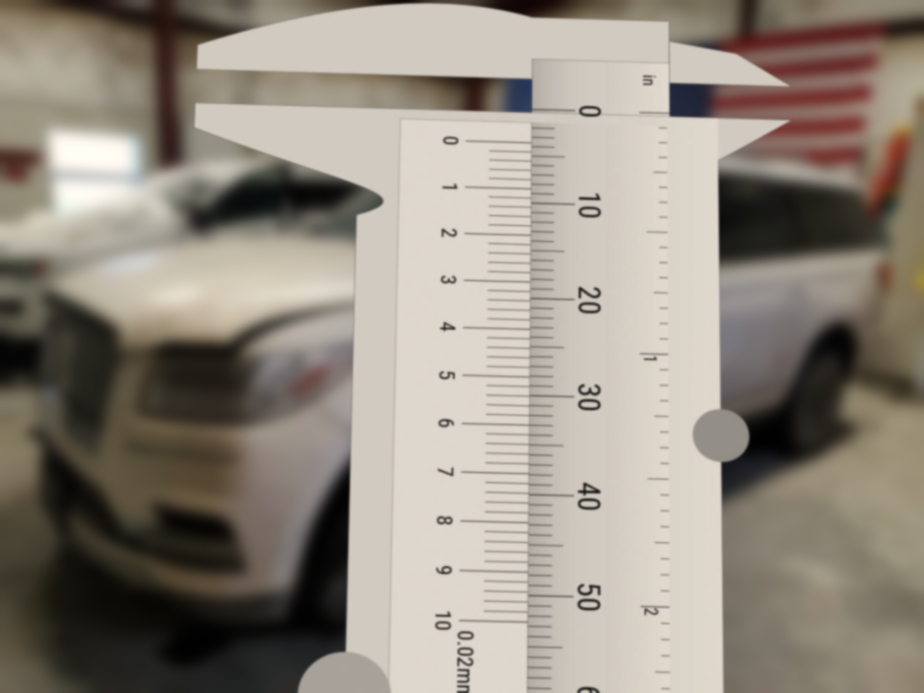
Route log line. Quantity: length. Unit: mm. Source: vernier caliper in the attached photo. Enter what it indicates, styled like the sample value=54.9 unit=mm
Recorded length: value=3.6 unit=mm
